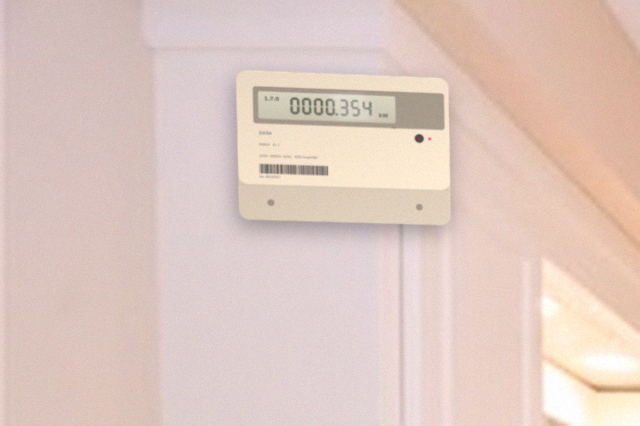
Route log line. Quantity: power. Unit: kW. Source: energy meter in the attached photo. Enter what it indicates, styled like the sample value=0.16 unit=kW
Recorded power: value=0.354 unit=kW
